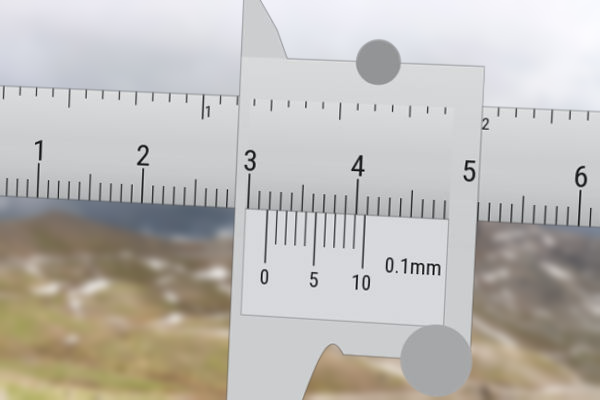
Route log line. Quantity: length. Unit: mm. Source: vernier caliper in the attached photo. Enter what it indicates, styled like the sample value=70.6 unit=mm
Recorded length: value=31.8 unit=mm
